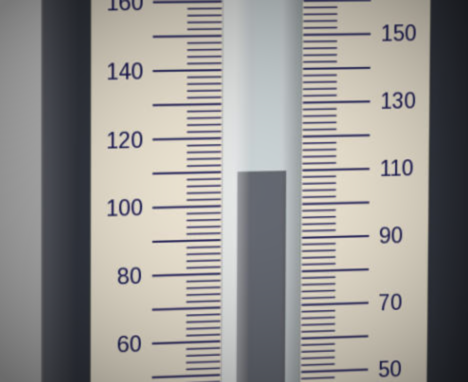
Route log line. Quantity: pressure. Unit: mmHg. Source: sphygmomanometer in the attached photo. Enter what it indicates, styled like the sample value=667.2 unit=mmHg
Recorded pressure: value=110 unit=mmHg
